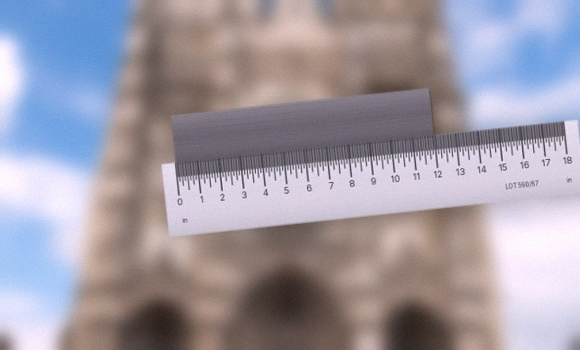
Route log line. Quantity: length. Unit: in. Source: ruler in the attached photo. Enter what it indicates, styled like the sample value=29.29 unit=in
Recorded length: value=12 unit=in
